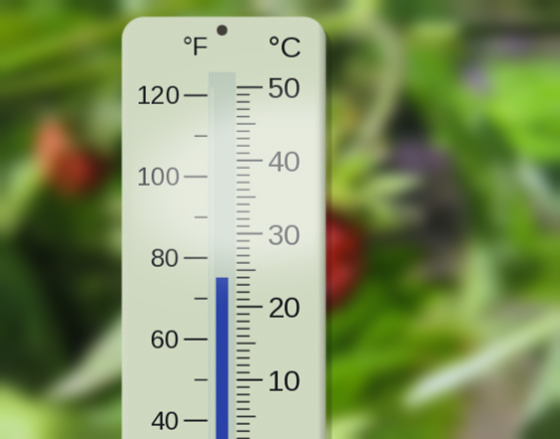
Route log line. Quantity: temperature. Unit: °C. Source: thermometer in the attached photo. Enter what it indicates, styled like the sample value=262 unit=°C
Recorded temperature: value=24 unit=°C
